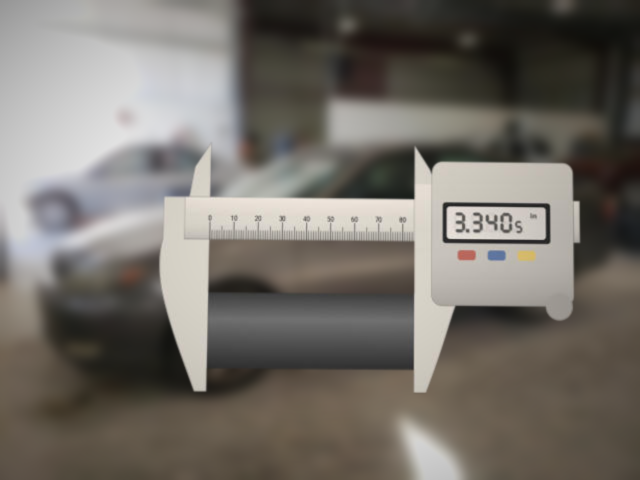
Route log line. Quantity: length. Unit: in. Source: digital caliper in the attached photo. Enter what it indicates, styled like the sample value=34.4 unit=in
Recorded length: value=3.3405 unit=in
